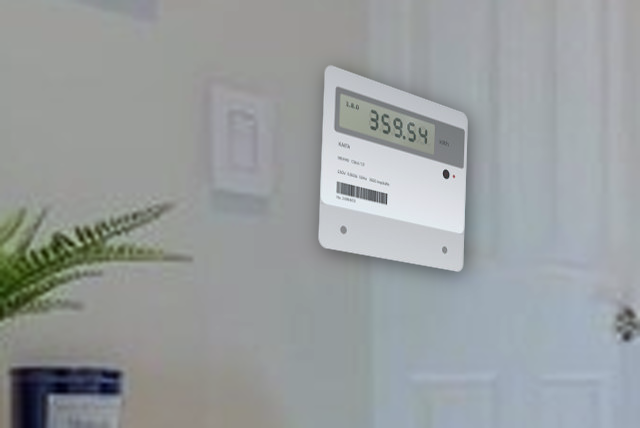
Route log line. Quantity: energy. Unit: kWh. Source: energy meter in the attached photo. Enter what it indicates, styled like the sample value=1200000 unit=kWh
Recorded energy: value=359.54 unit=kWh
